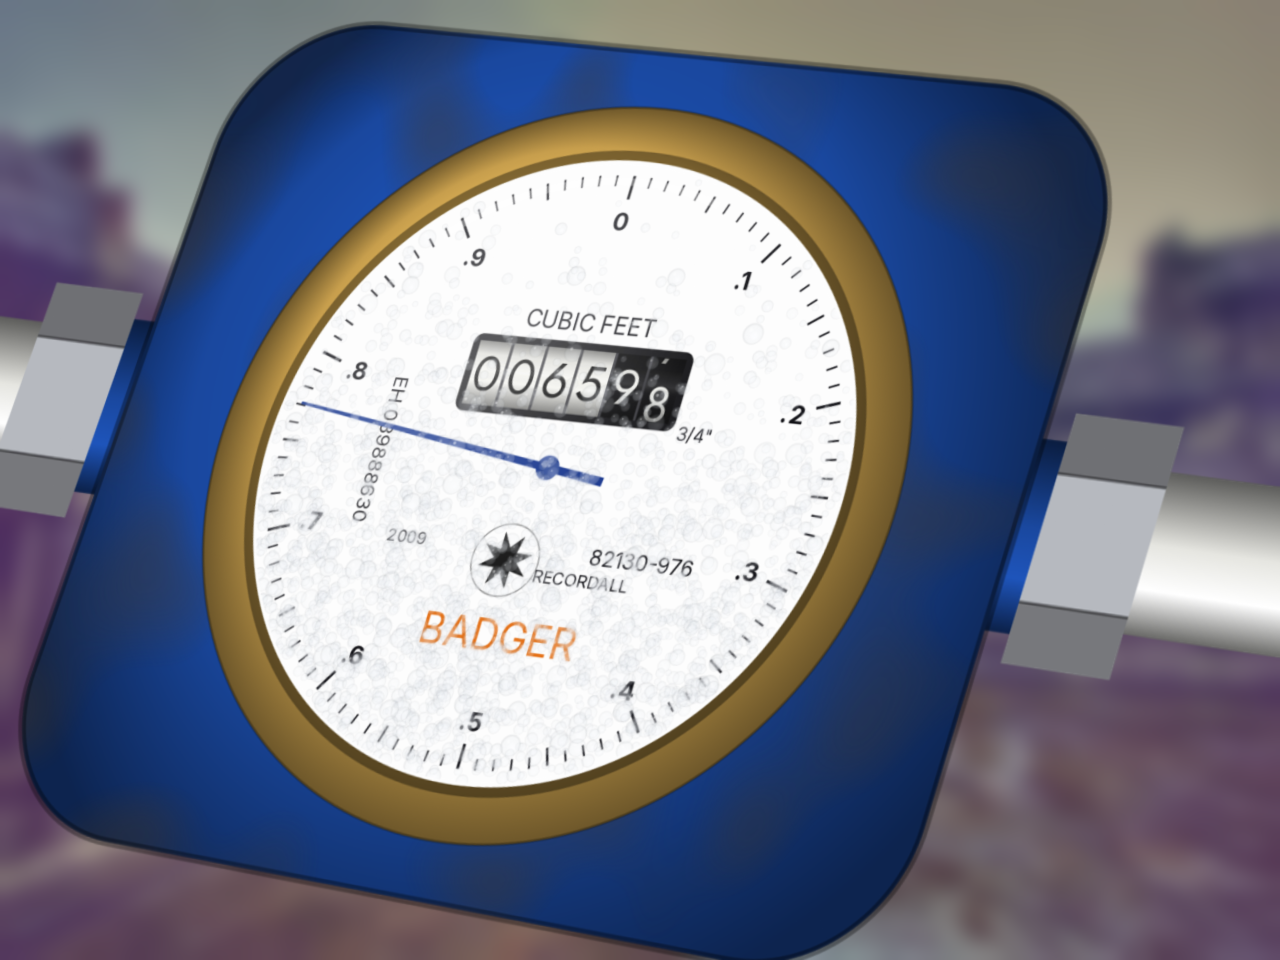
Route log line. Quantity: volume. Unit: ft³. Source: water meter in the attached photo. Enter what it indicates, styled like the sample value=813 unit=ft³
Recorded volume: value=6597.77 unit=ft³
